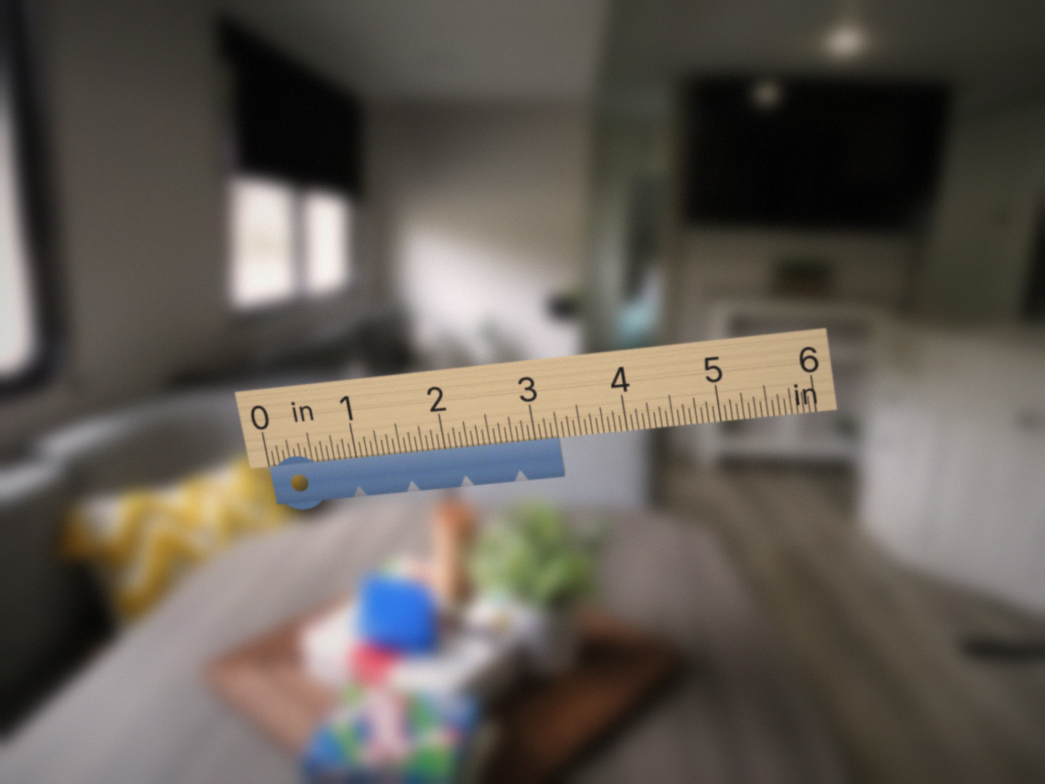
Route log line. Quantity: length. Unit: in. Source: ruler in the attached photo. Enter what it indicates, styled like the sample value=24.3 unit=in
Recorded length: value=3.25 unit=in
